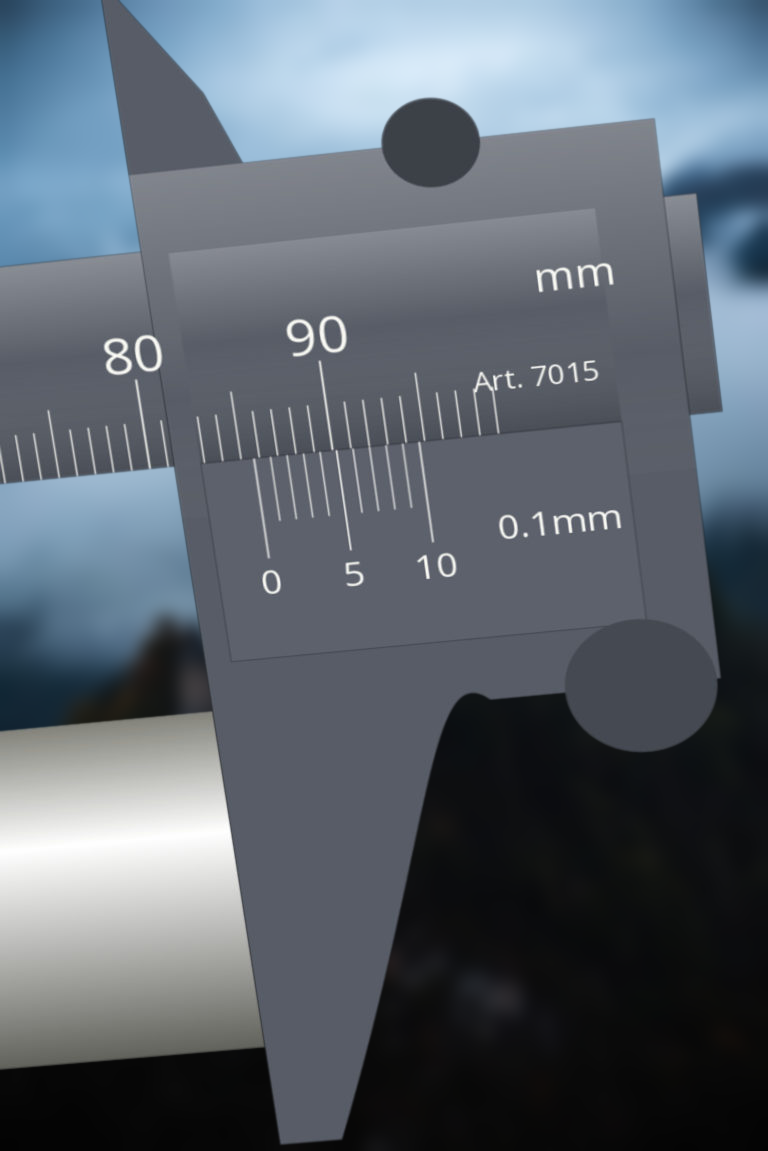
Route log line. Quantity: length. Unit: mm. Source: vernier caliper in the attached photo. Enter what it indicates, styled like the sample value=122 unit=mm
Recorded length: value=85.7 unit=mm
